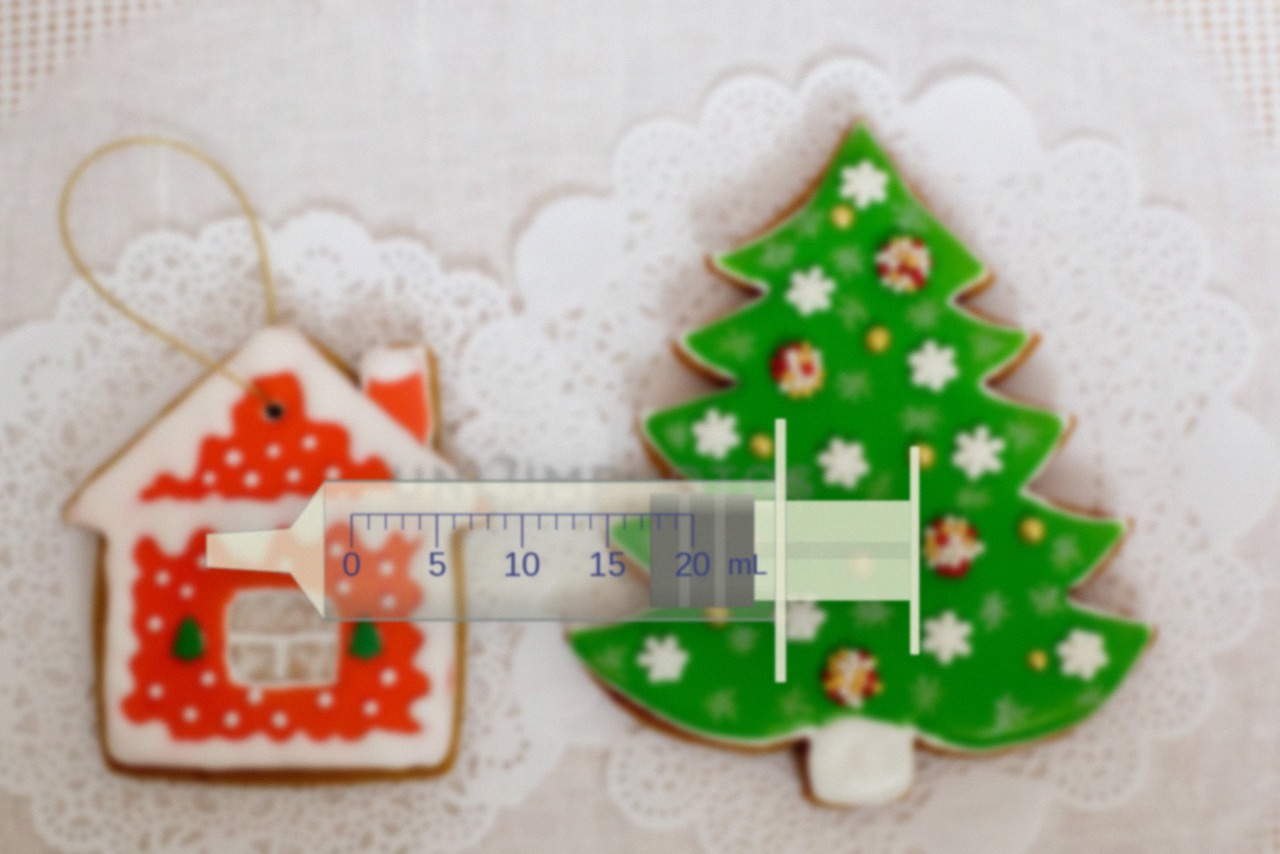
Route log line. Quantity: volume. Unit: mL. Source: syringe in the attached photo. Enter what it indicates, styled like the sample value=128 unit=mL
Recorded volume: value=17.5 unit=mL
